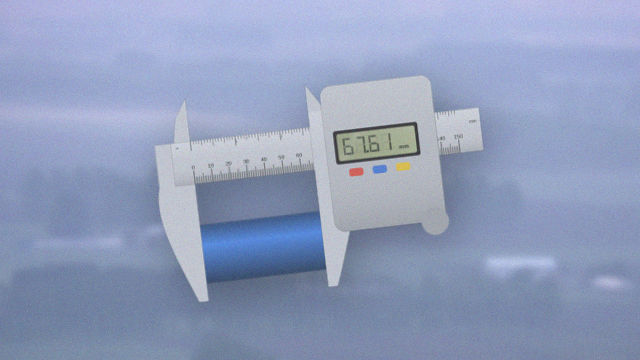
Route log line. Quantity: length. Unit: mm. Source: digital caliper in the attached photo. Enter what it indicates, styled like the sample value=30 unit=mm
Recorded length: value=67.61 unit=mm
